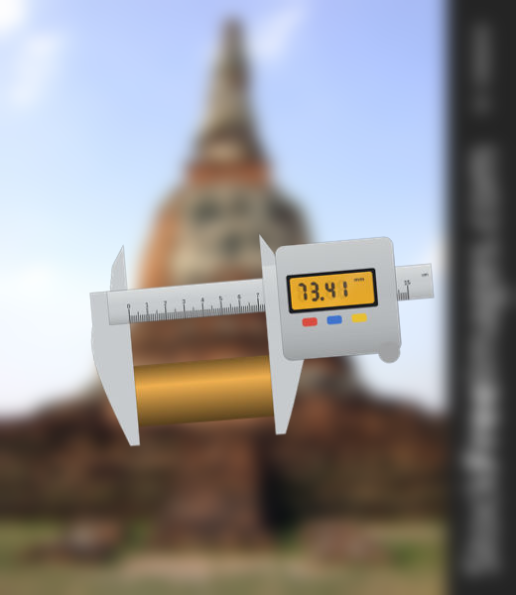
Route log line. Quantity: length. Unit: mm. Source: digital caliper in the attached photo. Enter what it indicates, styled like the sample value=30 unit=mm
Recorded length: value=73.41 unit=mm
